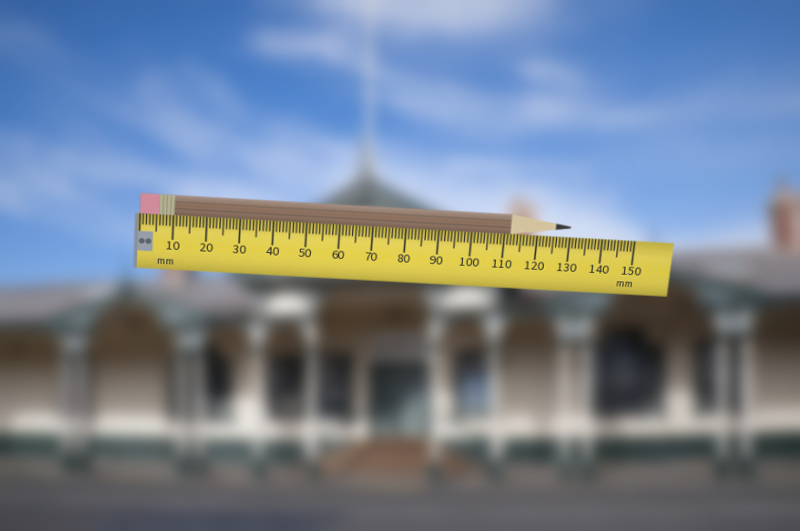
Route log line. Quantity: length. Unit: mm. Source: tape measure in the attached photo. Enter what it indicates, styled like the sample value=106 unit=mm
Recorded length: value=130 unit=mm
